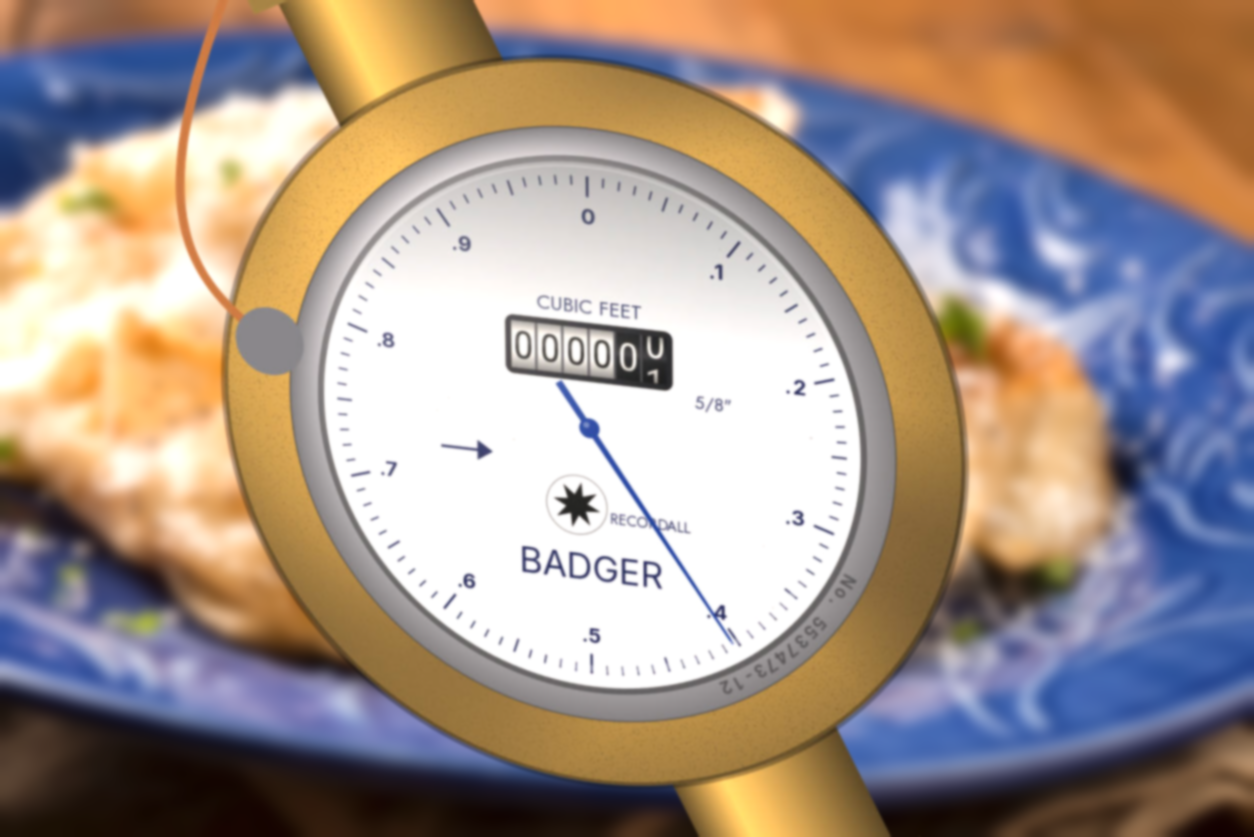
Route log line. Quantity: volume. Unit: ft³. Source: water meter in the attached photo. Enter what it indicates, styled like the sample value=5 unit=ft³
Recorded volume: value=0.40 unit=ft³
